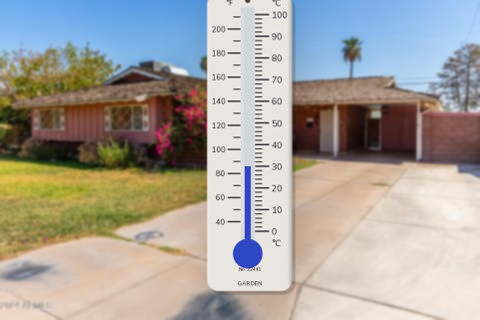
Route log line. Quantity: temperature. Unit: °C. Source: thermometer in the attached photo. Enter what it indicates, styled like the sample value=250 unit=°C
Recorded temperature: value=30 unit=°C
